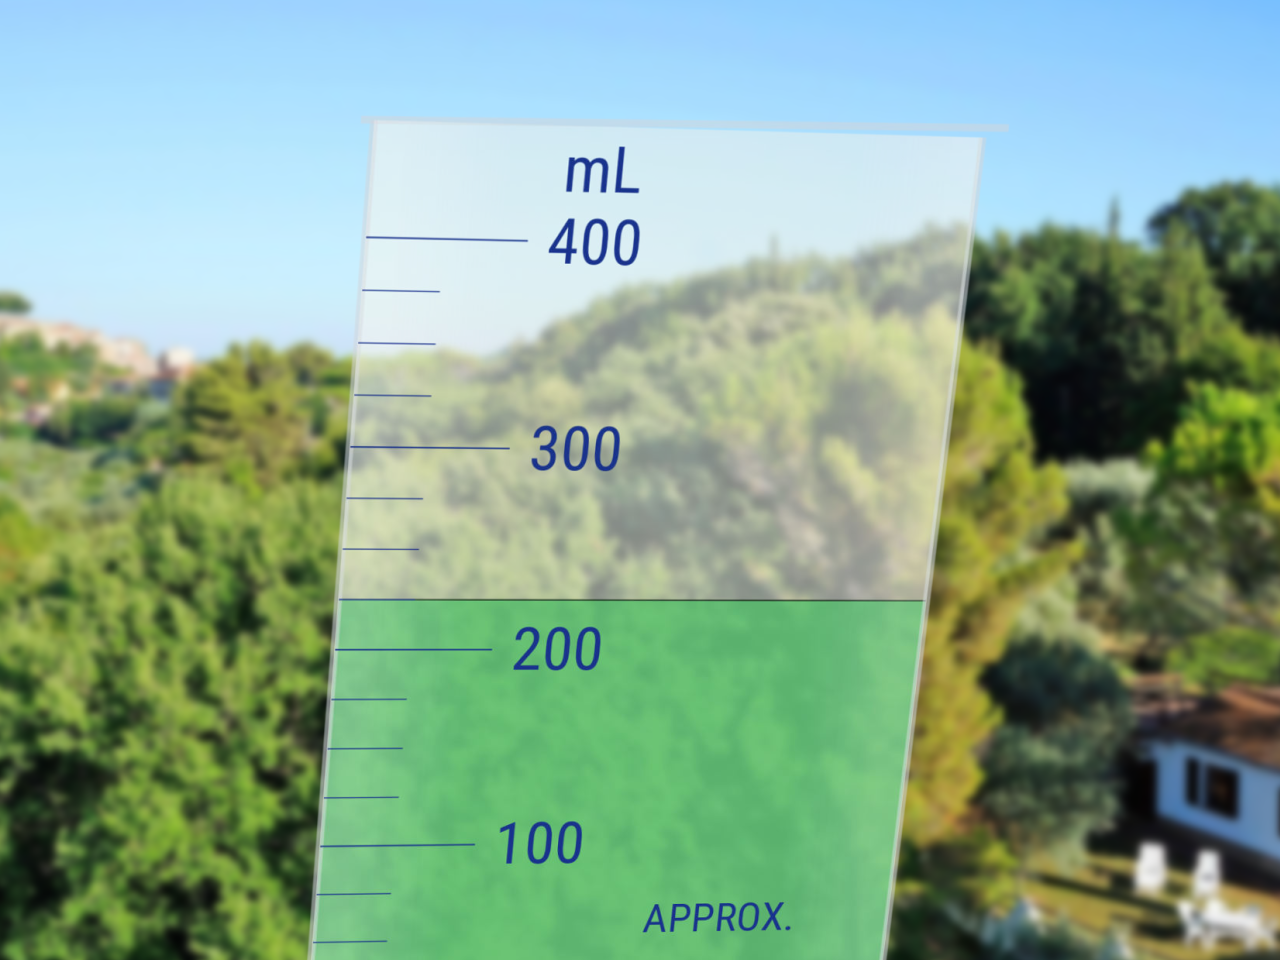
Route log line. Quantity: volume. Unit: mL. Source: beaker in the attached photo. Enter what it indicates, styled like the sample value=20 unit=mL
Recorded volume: value=225 unit=mL
